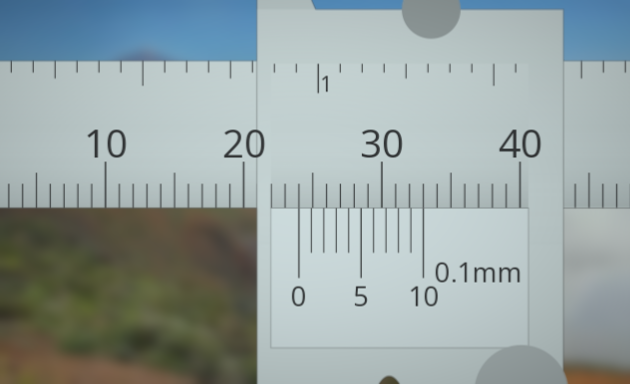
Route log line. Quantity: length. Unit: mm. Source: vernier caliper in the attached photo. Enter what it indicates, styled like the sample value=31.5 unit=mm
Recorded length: value=24.0 unit=mm
